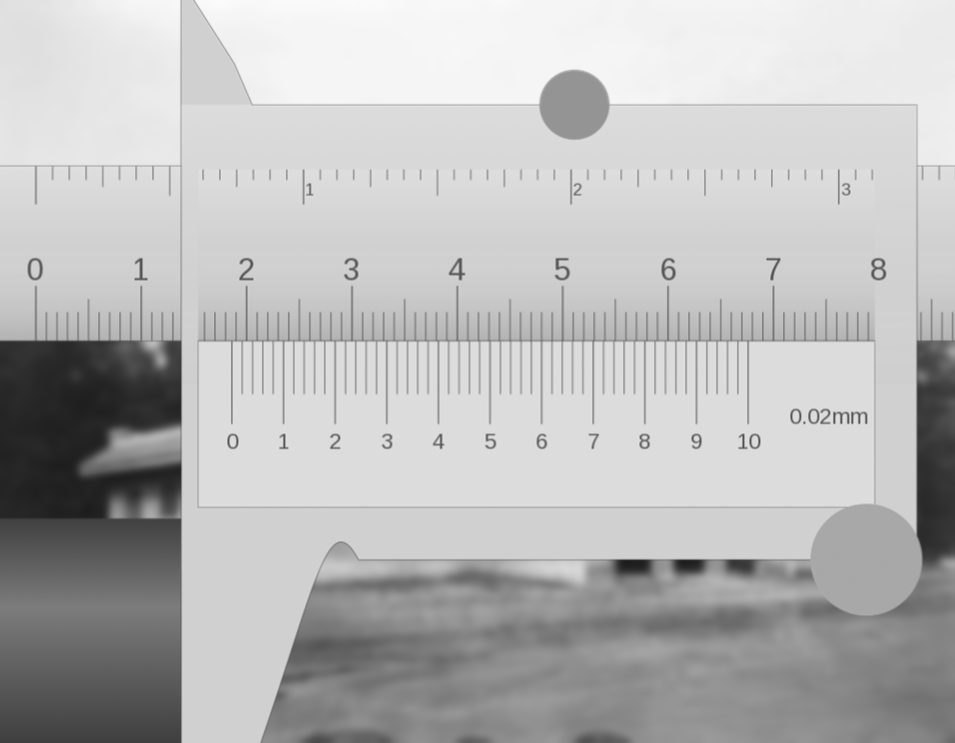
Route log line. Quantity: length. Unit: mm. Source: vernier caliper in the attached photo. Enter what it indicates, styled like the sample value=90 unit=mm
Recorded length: value=18.6 unit=mm
